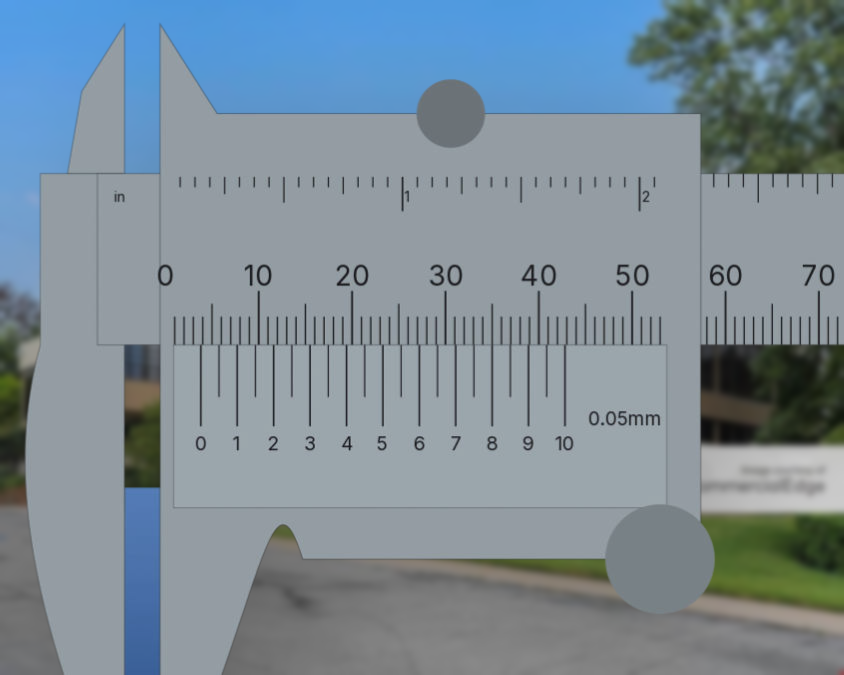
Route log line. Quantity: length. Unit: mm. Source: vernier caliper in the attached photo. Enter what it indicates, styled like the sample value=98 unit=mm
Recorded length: value=3.8 unit=mm
